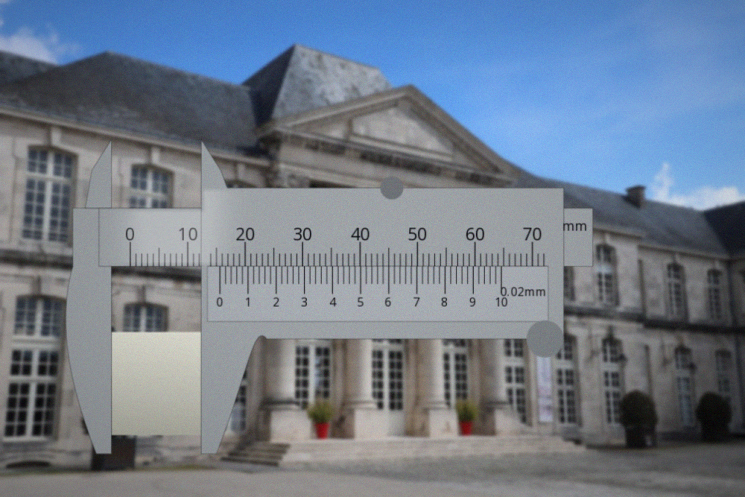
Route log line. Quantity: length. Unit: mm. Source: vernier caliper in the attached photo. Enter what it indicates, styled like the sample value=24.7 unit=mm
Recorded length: value=15.6 unit=mm
